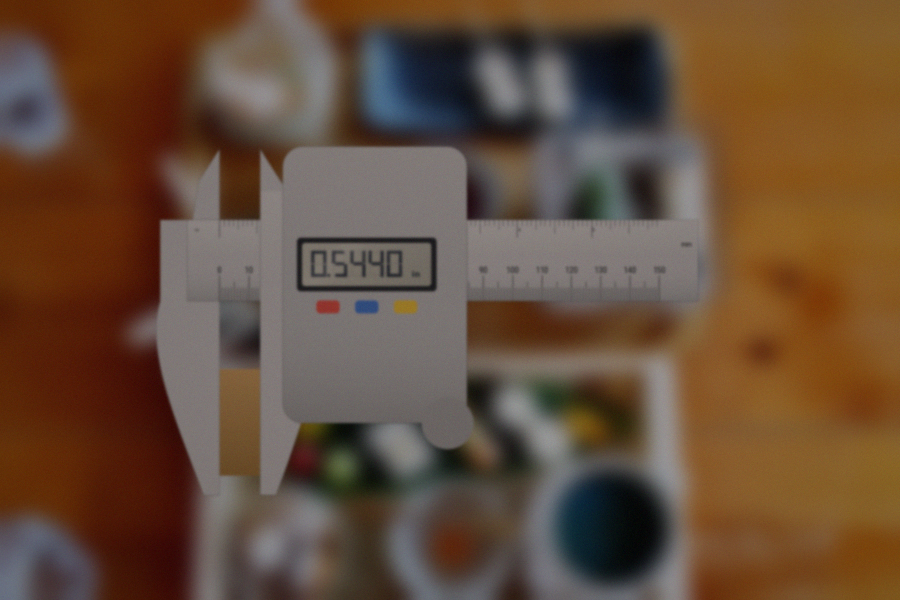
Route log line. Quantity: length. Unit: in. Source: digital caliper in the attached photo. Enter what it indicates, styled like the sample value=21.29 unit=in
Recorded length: value=0.5440 unit=in
